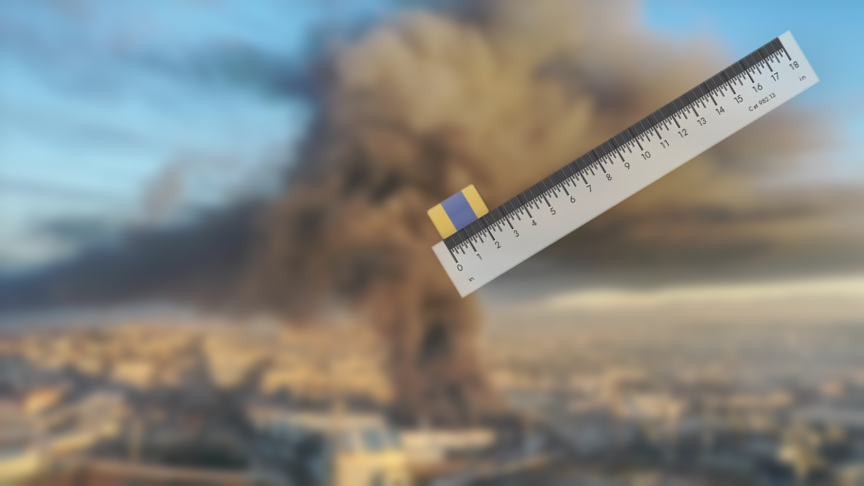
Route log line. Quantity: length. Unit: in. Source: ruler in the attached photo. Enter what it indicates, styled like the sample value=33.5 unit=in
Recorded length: value=2.5 unit=in
